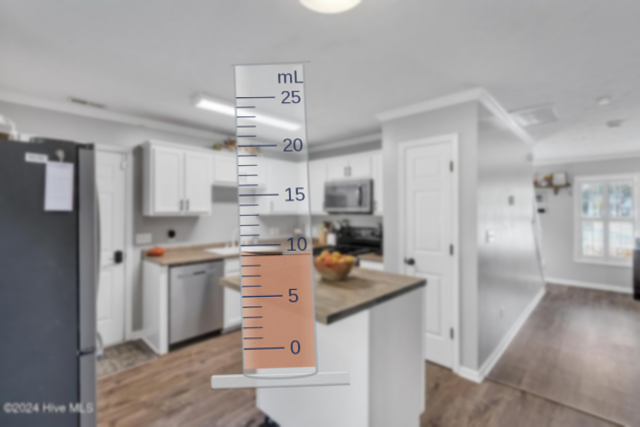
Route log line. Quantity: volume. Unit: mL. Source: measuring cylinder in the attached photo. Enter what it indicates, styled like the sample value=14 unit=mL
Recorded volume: value=9 unit=mL
